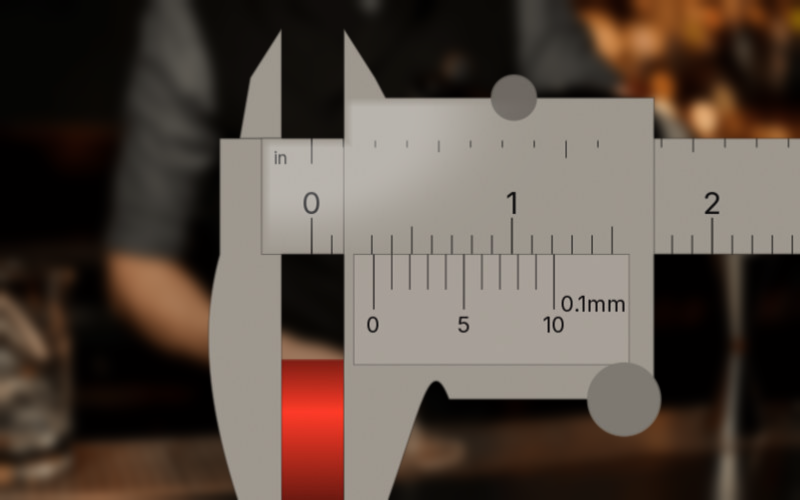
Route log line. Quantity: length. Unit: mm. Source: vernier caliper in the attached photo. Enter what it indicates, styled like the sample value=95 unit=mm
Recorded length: value=3.1 unit=mm
